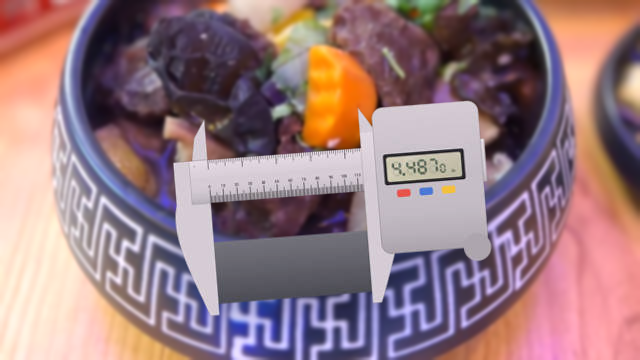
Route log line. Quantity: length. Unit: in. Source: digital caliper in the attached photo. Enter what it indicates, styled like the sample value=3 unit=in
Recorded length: value=4.4870 unit=in
